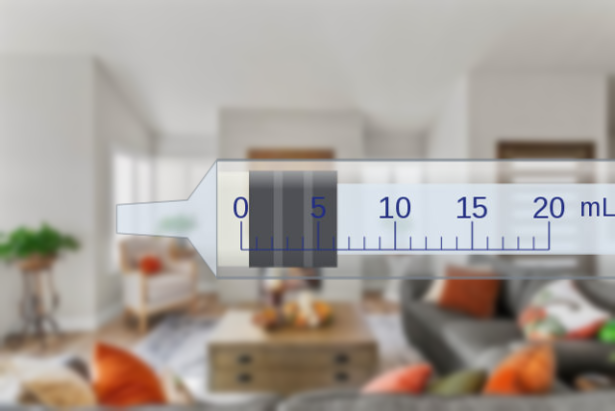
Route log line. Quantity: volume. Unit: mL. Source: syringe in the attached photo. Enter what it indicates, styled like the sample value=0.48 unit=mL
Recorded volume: value=0.5 unit=mL
